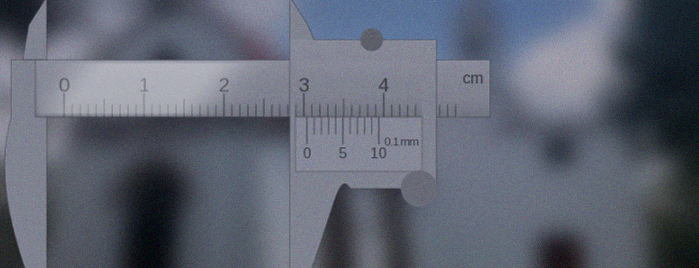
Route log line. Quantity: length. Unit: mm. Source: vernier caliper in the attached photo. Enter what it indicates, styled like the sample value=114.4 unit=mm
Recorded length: value=30.4 unit=mm
